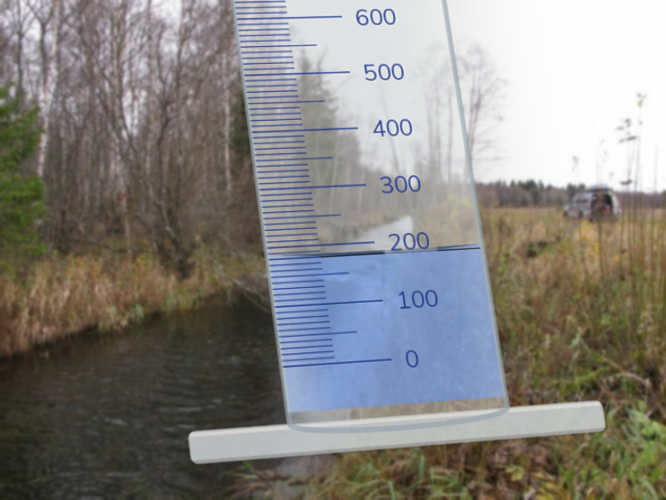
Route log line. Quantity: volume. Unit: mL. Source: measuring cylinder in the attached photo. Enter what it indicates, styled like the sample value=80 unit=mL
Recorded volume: value=180 unit=mL
